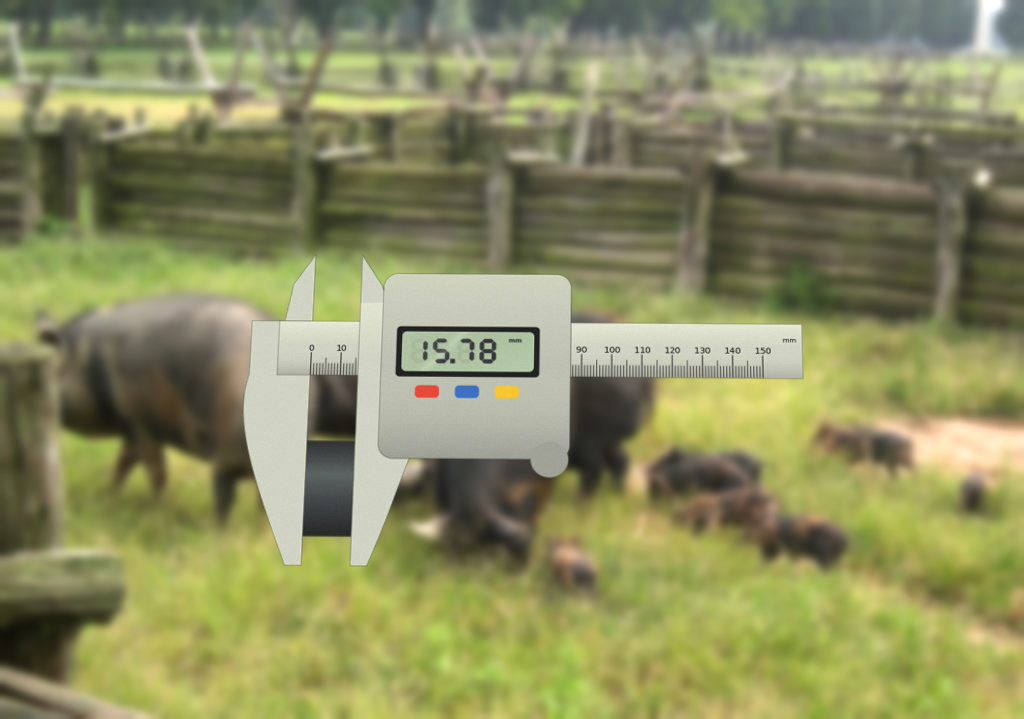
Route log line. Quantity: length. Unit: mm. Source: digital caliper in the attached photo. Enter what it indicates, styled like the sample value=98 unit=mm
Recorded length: value=15.78 unit=mm
